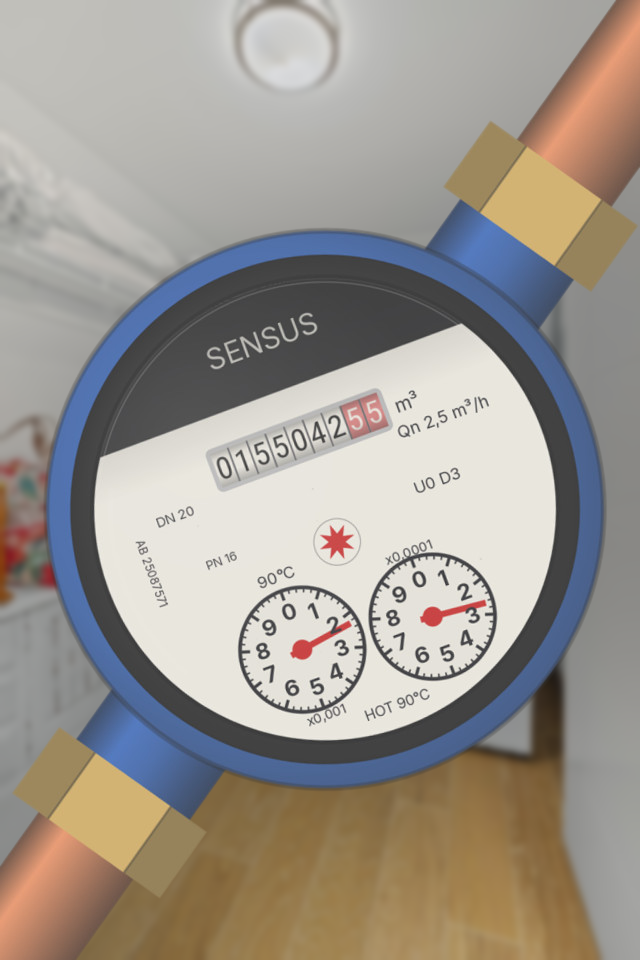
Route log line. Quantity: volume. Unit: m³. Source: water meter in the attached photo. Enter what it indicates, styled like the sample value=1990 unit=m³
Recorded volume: value=155042.5522 unit=m³
